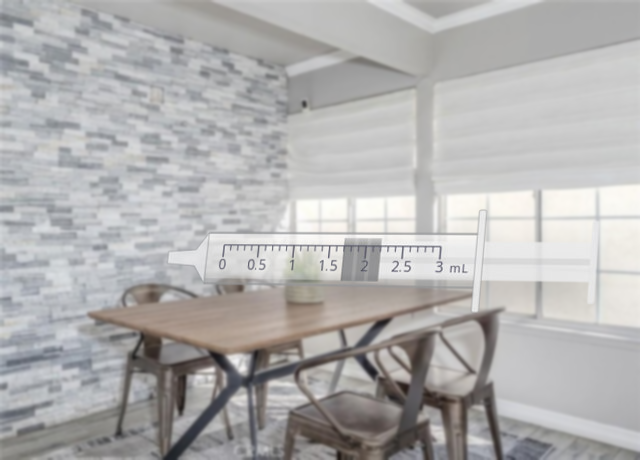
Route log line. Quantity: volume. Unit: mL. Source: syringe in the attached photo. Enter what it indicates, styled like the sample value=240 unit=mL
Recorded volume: value=1.7 unit=mL
